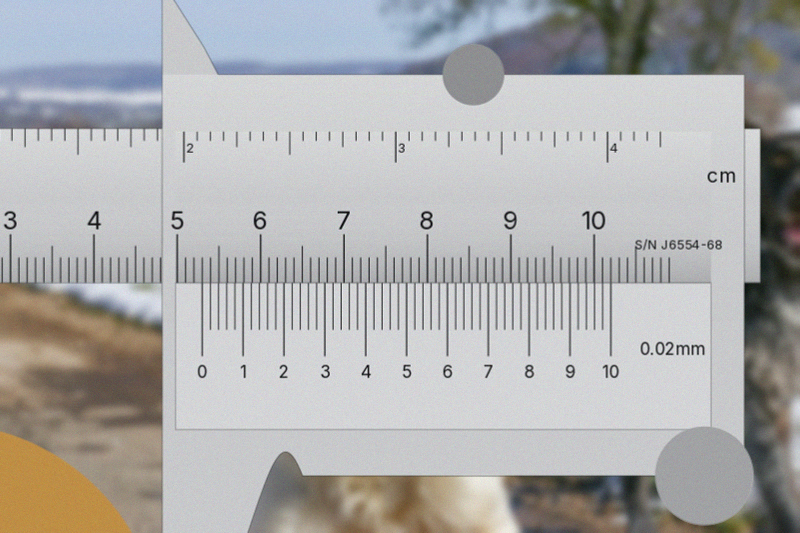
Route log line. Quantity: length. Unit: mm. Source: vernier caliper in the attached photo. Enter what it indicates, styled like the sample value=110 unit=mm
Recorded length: value=53.0 unit=mm
